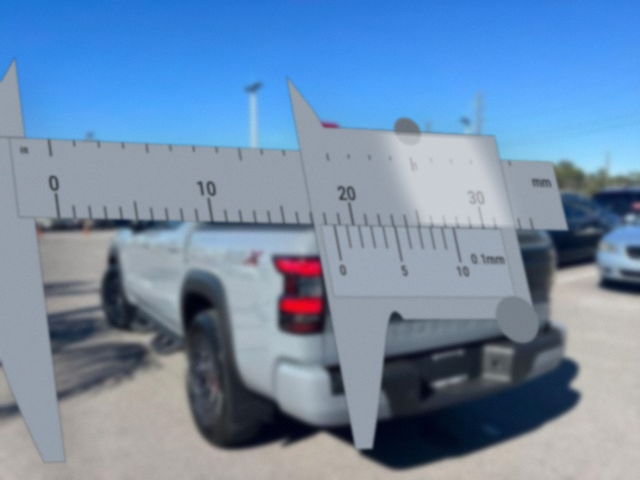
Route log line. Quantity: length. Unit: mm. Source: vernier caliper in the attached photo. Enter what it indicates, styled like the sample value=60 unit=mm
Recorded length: value=18.6 unit=mm
